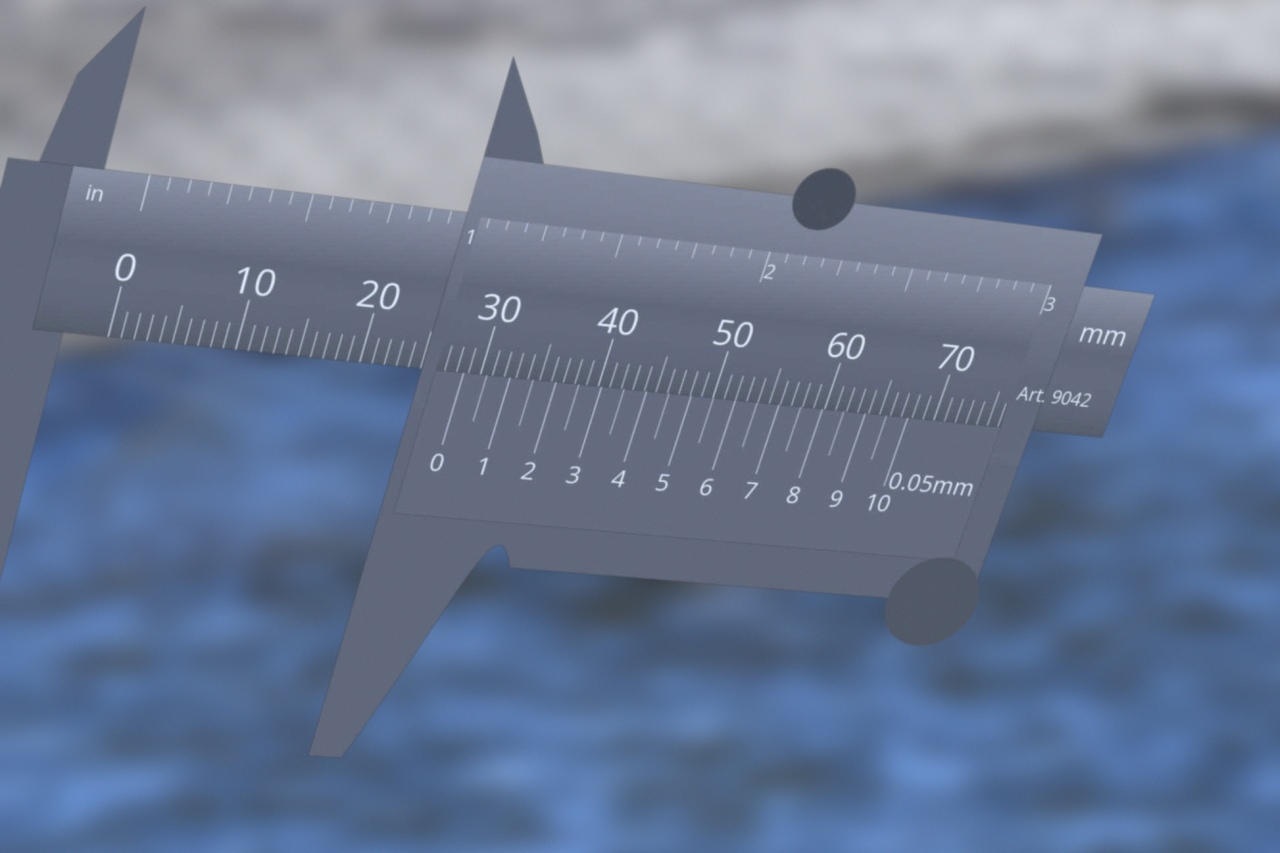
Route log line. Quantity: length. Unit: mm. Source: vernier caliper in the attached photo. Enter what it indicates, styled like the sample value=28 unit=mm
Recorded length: value=28.6 unit=mm
